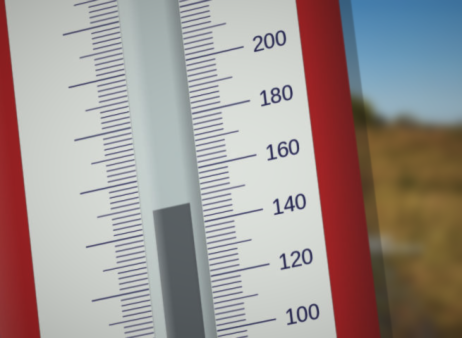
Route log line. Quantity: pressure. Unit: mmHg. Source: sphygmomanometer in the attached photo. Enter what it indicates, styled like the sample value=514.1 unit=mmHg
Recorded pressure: value=148 unit=mmHg
